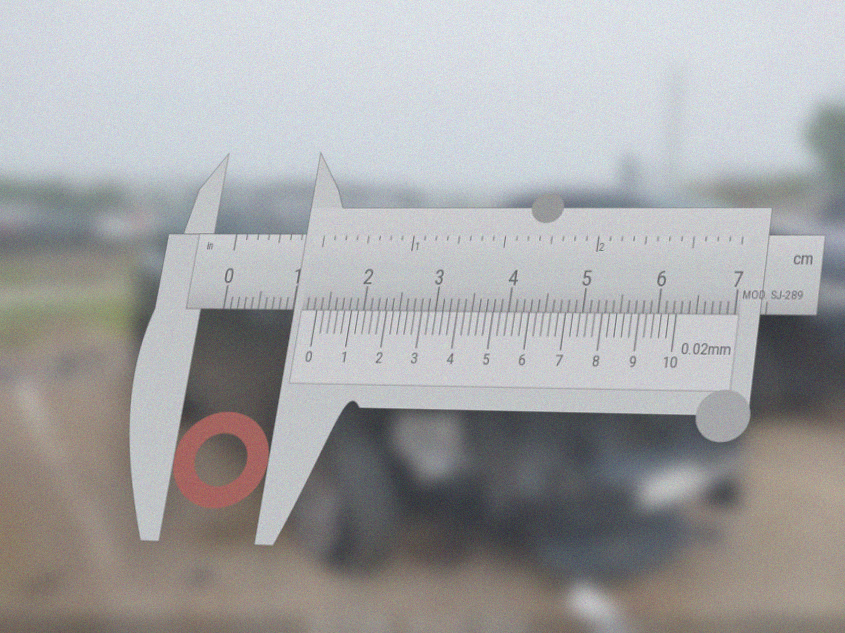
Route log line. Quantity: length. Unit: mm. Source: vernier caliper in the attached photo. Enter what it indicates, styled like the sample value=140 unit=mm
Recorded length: value=13.4 unit=mm
